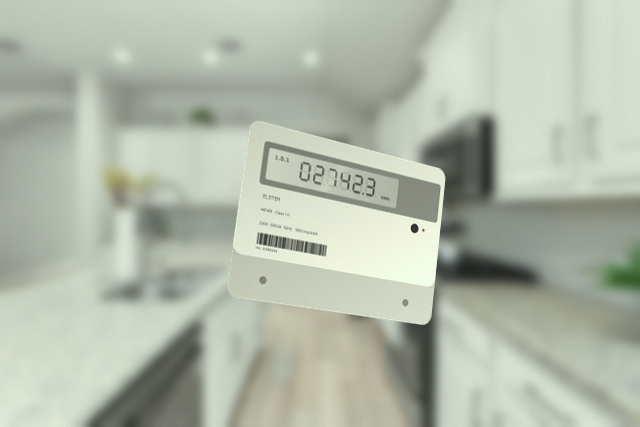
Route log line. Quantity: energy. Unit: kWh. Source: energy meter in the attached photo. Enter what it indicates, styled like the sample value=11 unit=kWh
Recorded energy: value=2742.3 unit=kWh
